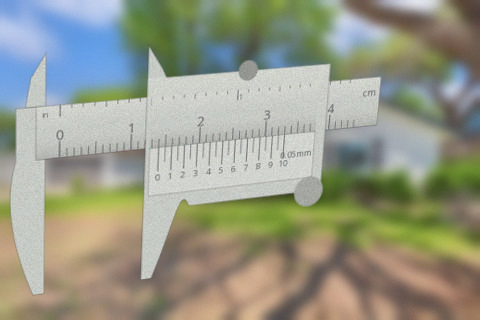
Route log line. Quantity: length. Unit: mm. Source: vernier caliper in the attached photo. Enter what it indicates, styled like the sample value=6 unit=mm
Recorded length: value=14.0 unit=mm
